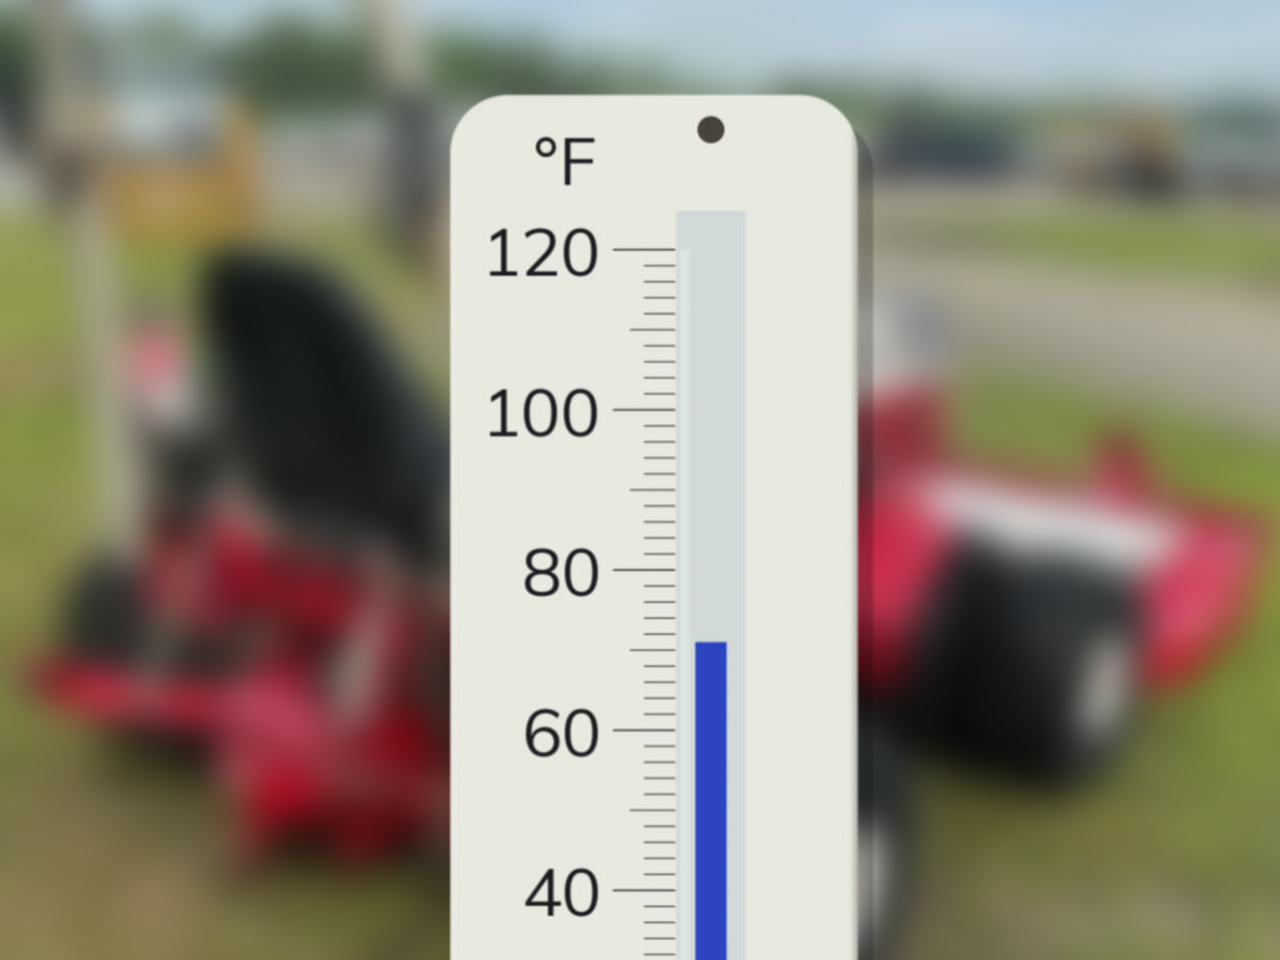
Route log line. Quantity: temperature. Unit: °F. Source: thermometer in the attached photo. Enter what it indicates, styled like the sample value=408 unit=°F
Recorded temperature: value=71 unit=°F
